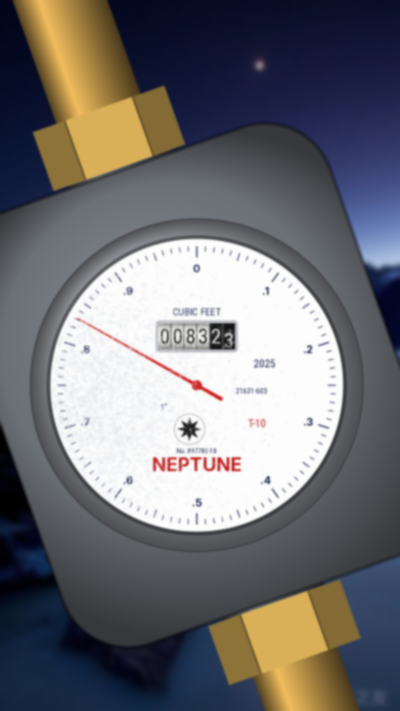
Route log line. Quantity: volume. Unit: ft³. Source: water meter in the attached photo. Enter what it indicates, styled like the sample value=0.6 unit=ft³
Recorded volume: value=8322.83 unit=ft³
